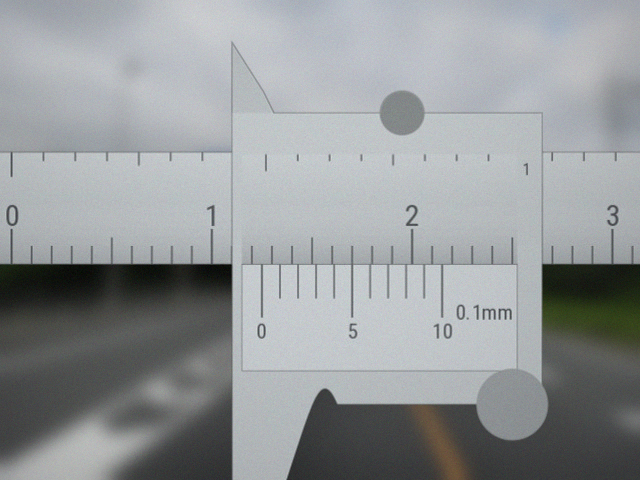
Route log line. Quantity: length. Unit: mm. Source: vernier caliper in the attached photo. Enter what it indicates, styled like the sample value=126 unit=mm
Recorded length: value=12.5 unit=mm
